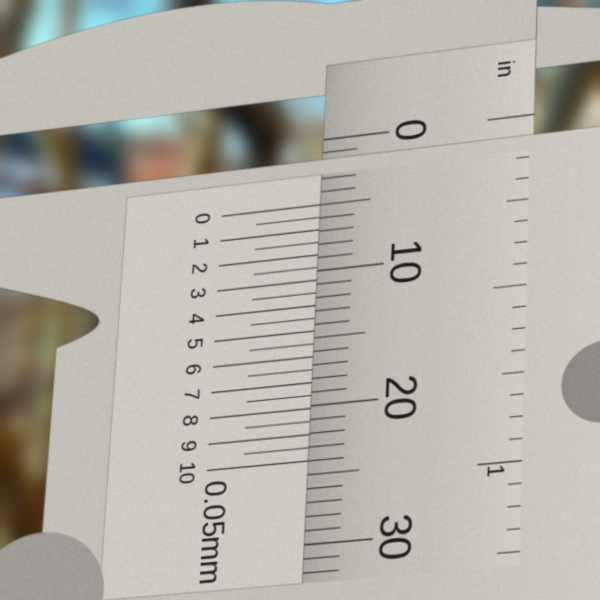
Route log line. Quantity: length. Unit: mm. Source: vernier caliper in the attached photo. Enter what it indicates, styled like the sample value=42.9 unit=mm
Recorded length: value=5.0 unit=mm
